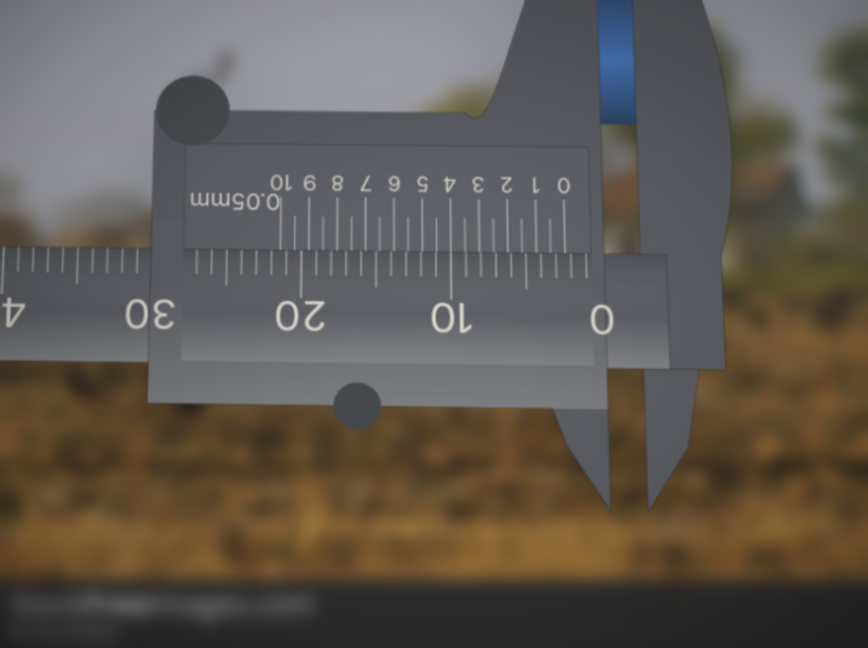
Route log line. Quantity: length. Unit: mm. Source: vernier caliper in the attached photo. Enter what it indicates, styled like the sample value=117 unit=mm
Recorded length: value=2.4 unit=mm
